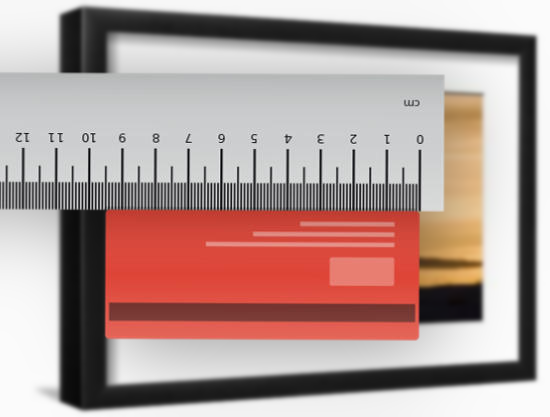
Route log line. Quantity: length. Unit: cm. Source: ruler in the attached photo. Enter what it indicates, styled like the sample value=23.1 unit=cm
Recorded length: value=9.5 unit=cm
